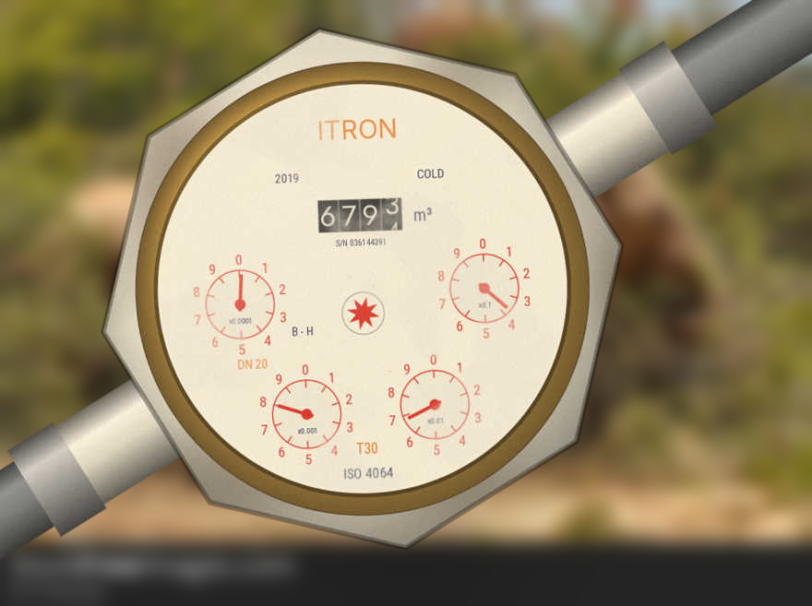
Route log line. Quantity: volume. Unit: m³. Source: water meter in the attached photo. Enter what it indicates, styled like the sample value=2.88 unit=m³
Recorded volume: value=6793.3680 unit=m³
